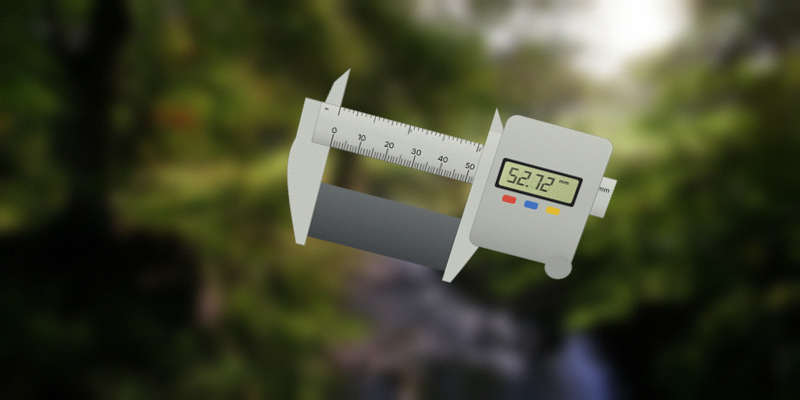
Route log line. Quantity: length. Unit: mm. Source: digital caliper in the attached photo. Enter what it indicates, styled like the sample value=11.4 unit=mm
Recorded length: value=52.72 unit=mm
